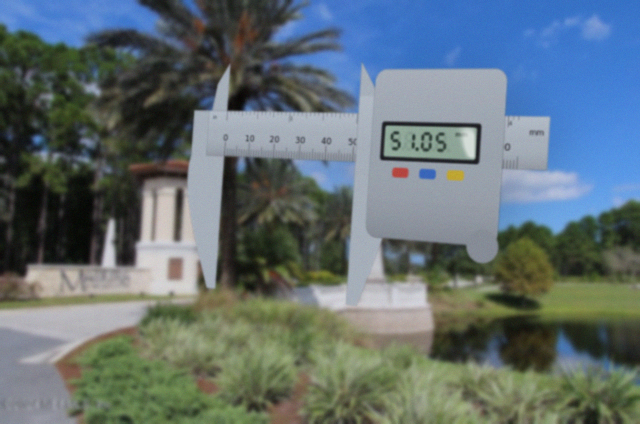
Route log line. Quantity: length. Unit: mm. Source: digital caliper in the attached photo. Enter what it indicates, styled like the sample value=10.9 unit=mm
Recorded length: value=51.05 unit=mm
